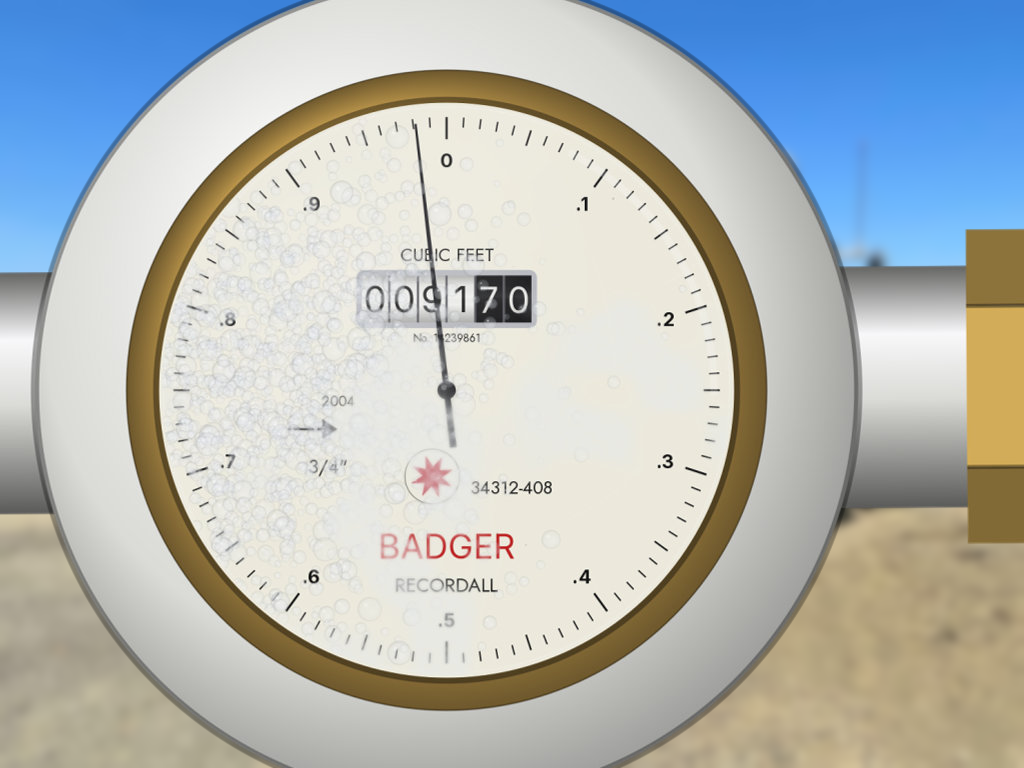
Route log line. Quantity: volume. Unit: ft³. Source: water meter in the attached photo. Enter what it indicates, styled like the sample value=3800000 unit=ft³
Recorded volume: value=9169.98 unit=ft³
